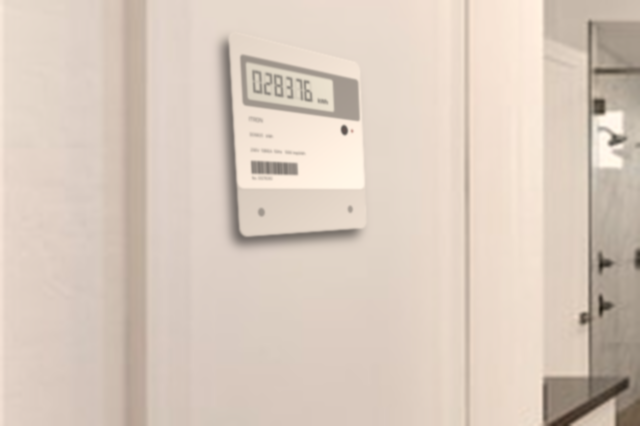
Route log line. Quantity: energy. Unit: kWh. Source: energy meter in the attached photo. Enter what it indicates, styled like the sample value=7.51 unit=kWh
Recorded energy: value=28376 unit=kWh
